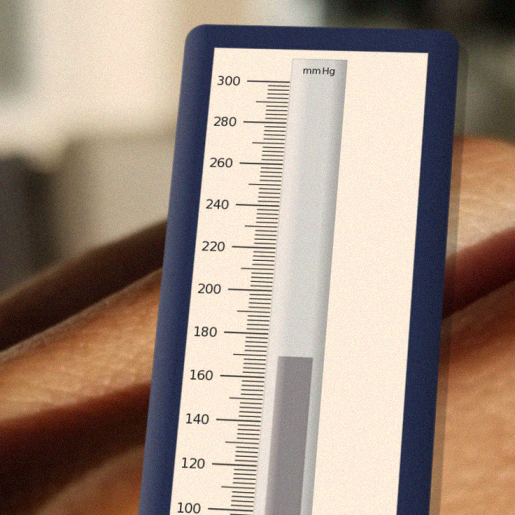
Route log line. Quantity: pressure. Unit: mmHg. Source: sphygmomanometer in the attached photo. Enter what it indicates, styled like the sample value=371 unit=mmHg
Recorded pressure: value=170 unit=mmHg
